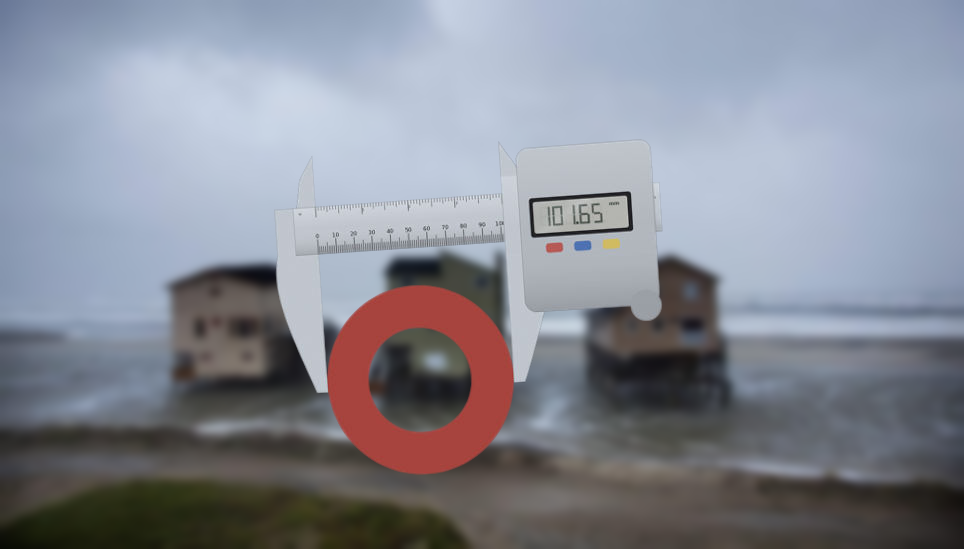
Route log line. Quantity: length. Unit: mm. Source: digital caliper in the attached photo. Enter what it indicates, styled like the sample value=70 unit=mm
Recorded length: value=101.65 unit=mm
